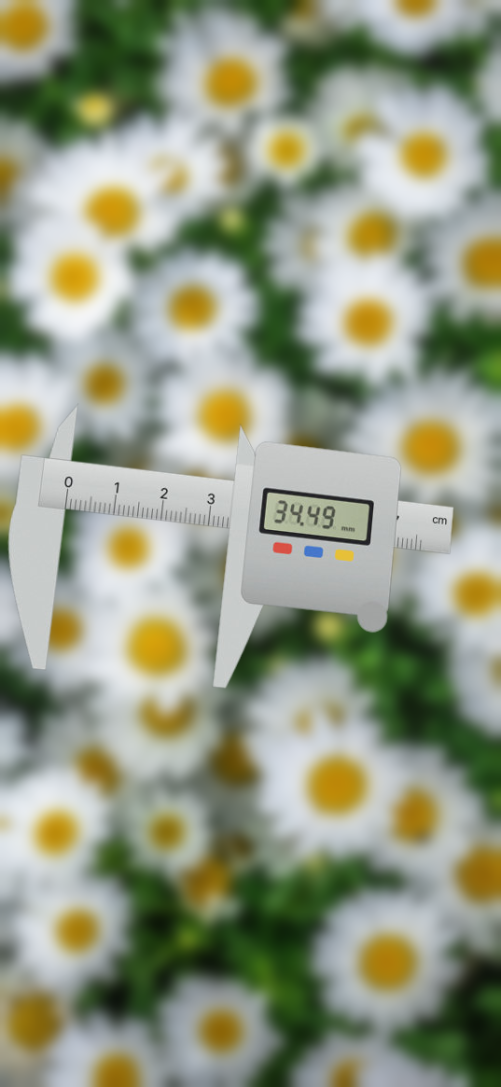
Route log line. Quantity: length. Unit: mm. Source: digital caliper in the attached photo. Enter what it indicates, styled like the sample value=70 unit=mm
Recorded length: value=34.49 unit=mm
